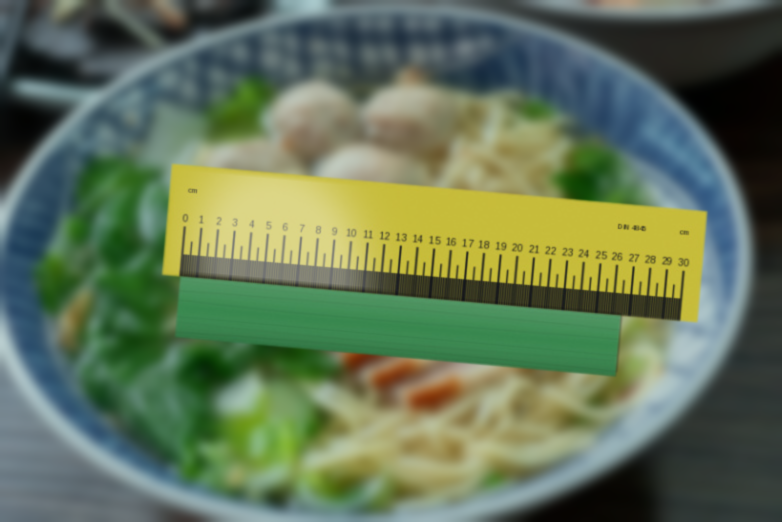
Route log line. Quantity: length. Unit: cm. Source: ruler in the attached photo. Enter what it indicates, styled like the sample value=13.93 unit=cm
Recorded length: value=26.5 unit=cm
